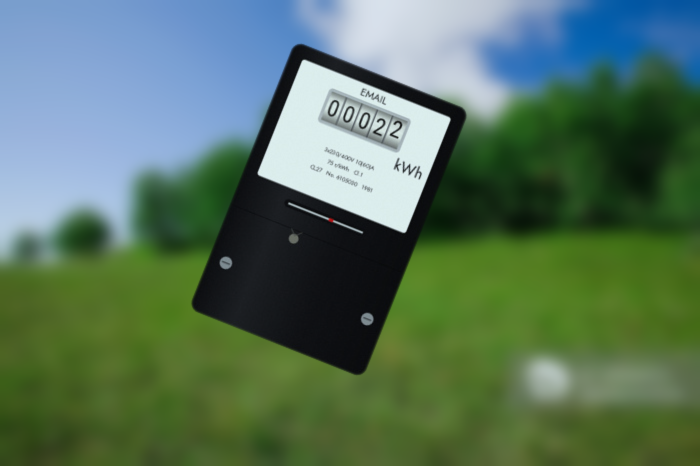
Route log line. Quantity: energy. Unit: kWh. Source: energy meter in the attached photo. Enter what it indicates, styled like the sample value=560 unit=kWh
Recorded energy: value=22 unit=kWh
